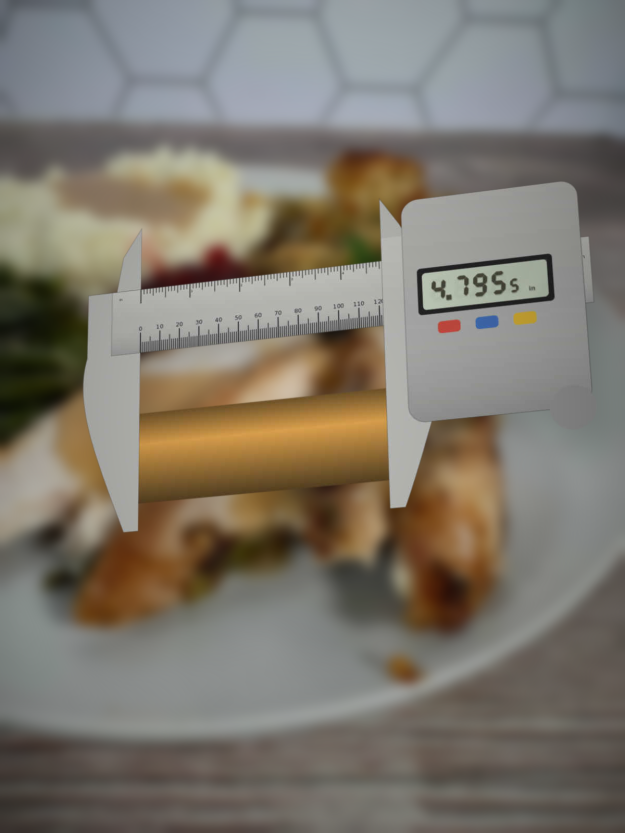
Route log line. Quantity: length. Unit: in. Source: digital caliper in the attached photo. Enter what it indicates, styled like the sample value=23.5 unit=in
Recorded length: value=4.7955 unit=in
